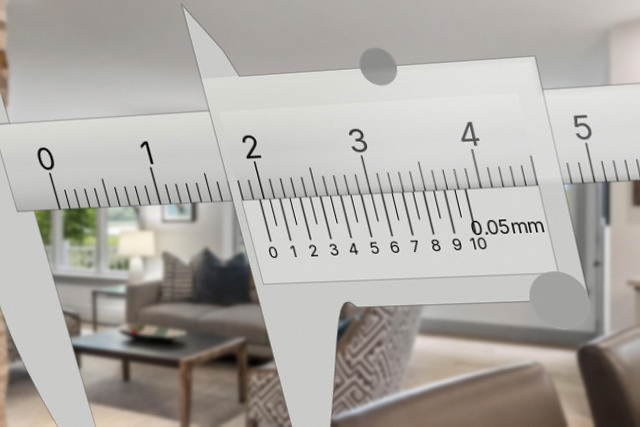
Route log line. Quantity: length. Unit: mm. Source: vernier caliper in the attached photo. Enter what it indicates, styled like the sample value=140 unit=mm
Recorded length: value=19.6 unit=mm
